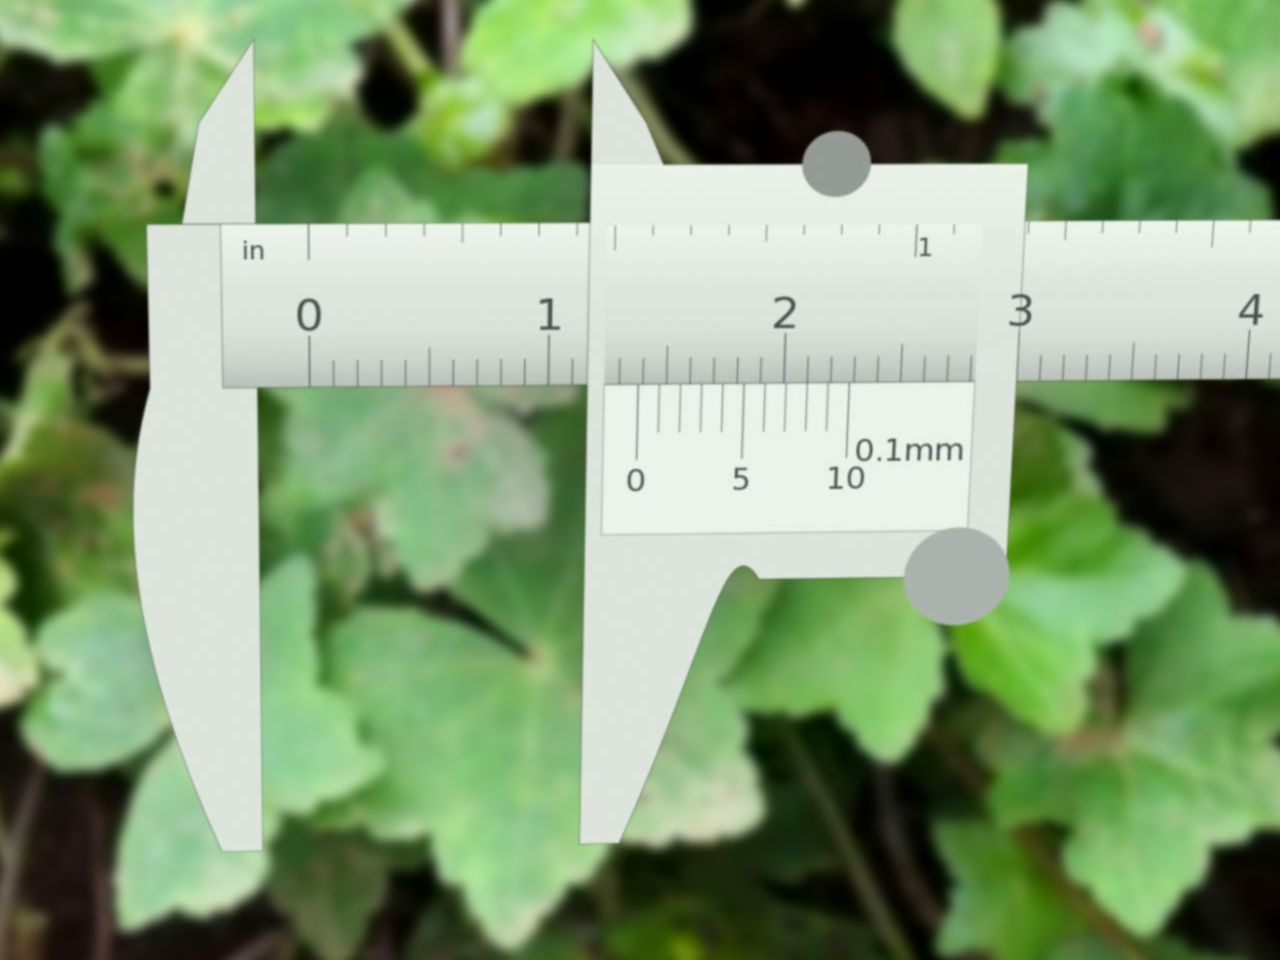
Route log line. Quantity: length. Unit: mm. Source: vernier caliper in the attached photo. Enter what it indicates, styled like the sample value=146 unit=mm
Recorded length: value=13.8 unit=mm
